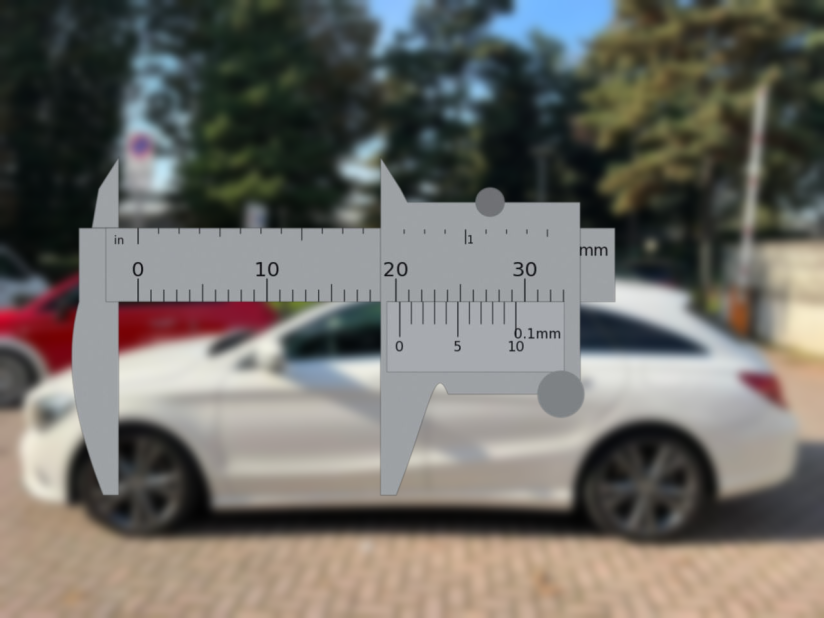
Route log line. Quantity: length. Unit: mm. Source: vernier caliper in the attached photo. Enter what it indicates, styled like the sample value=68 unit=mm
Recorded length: value=20.3 unit=mm
